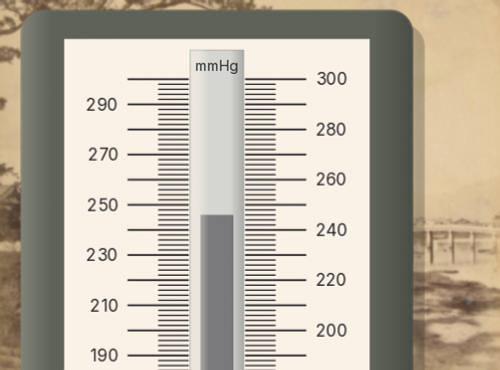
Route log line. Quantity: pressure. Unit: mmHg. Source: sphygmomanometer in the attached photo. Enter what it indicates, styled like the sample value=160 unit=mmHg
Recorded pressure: value=246 unit=mmHg
